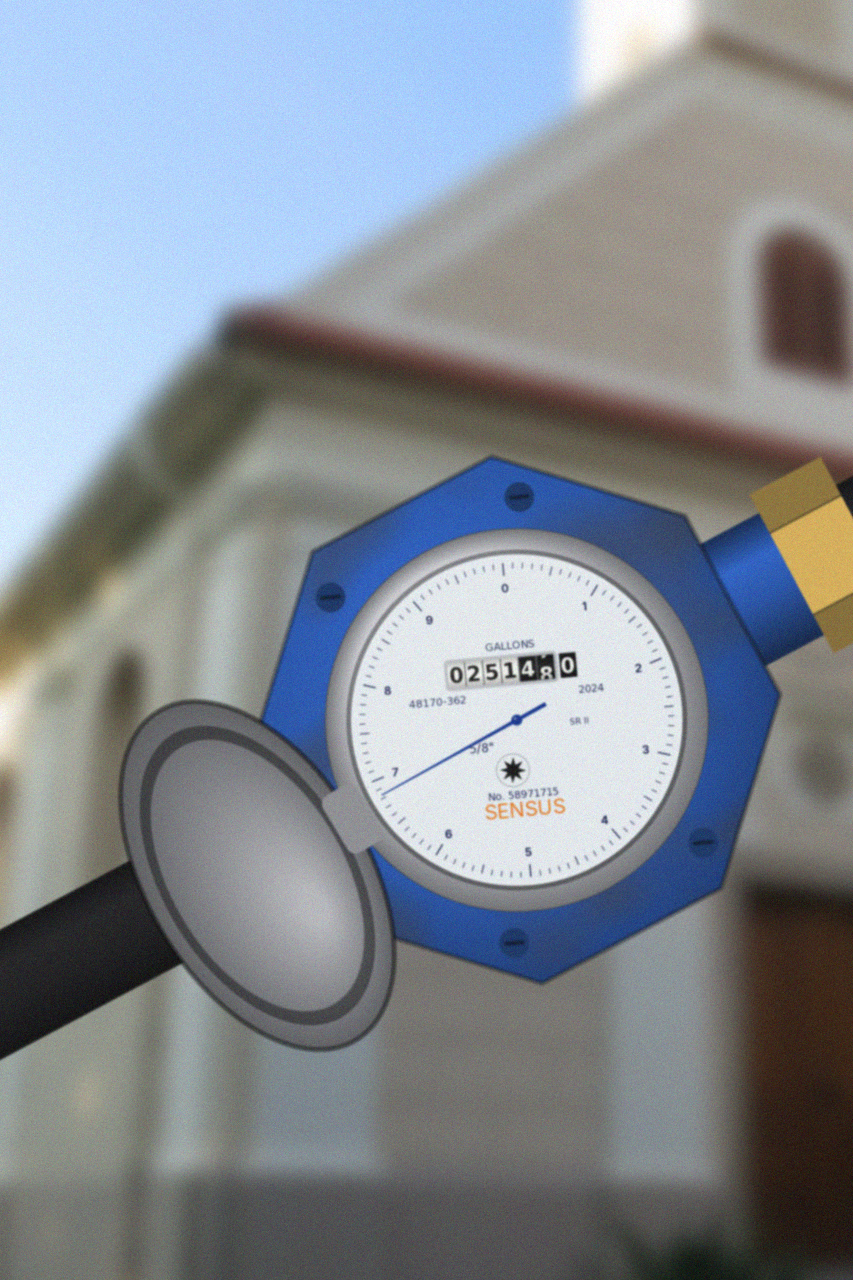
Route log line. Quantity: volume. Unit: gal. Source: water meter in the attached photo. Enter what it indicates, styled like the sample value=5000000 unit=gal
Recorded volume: value=251476.8 unit=gal
